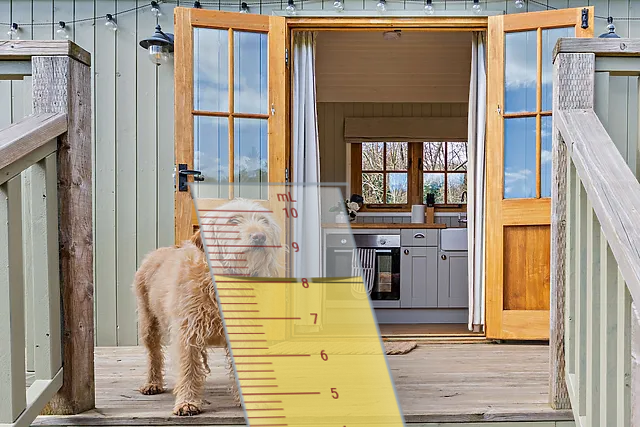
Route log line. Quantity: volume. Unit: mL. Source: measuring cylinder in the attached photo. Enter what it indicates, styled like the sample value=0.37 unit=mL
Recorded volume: value=8 unit=mL
